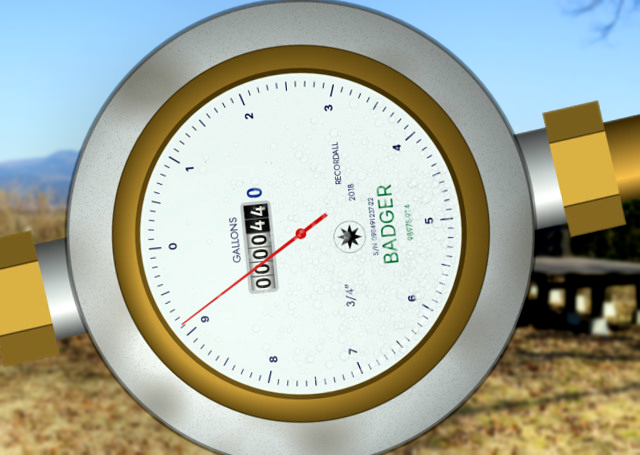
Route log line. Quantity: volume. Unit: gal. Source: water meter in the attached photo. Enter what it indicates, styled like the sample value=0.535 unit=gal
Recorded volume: value=439.1 unit=gal
